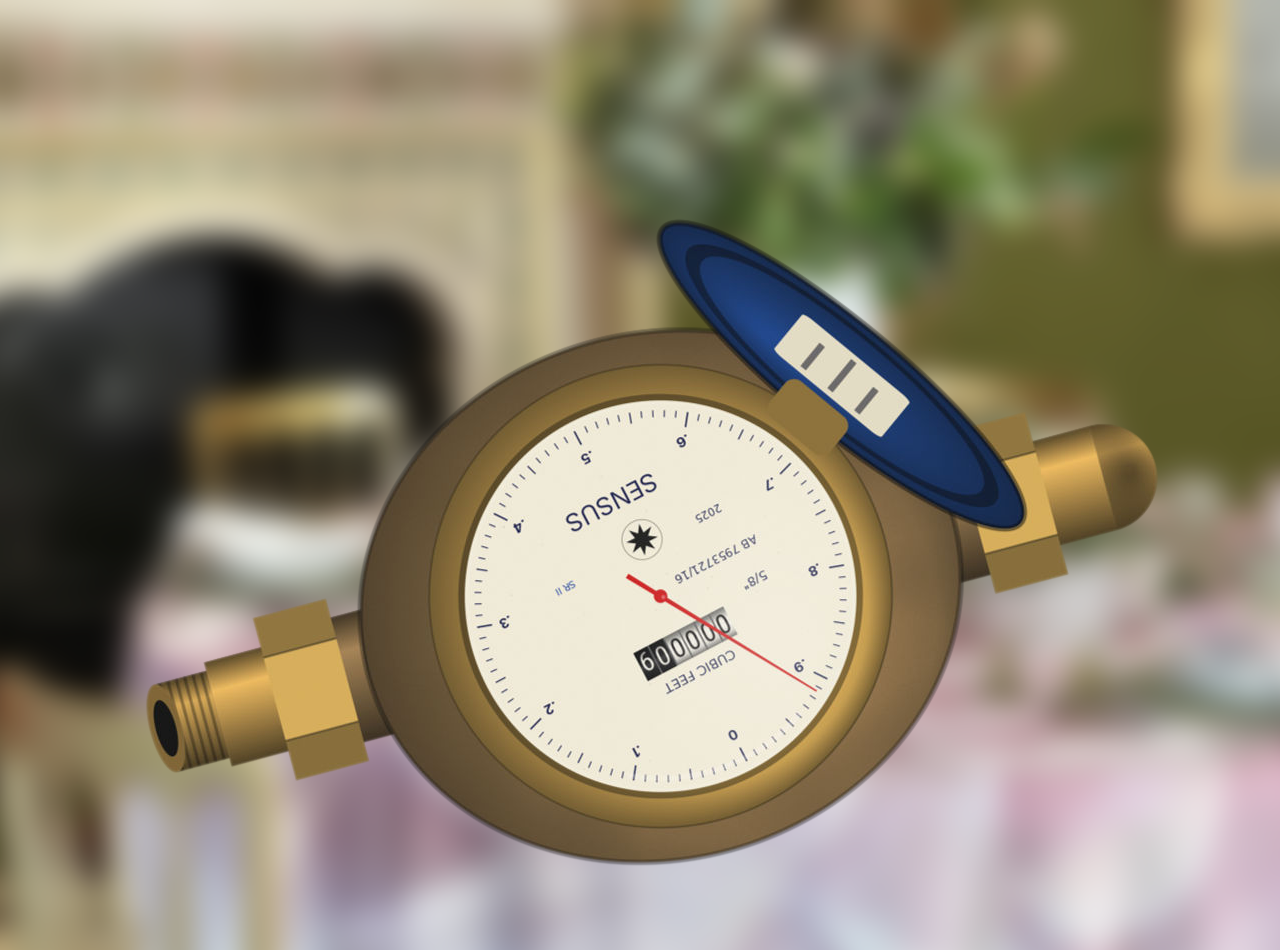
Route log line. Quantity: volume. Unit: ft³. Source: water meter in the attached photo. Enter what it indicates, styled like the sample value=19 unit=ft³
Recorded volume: value=8.91 unit=ft³
